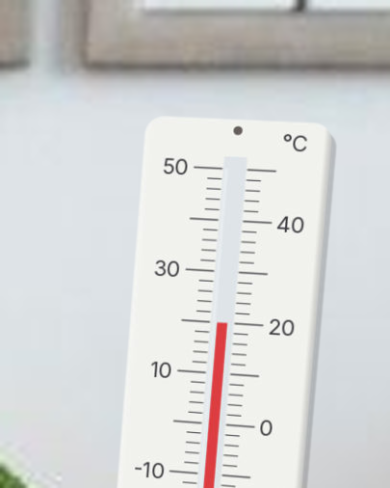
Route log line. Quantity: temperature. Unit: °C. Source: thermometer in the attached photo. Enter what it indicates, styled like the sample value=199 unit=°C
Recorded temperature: value=20 unit=°C
